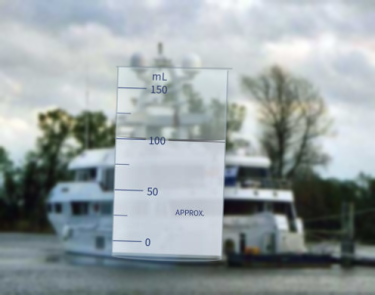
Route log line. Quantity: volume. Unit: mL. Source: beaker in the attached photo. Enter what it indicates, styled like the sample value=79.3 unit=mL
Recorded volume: value=100 unit=mL
